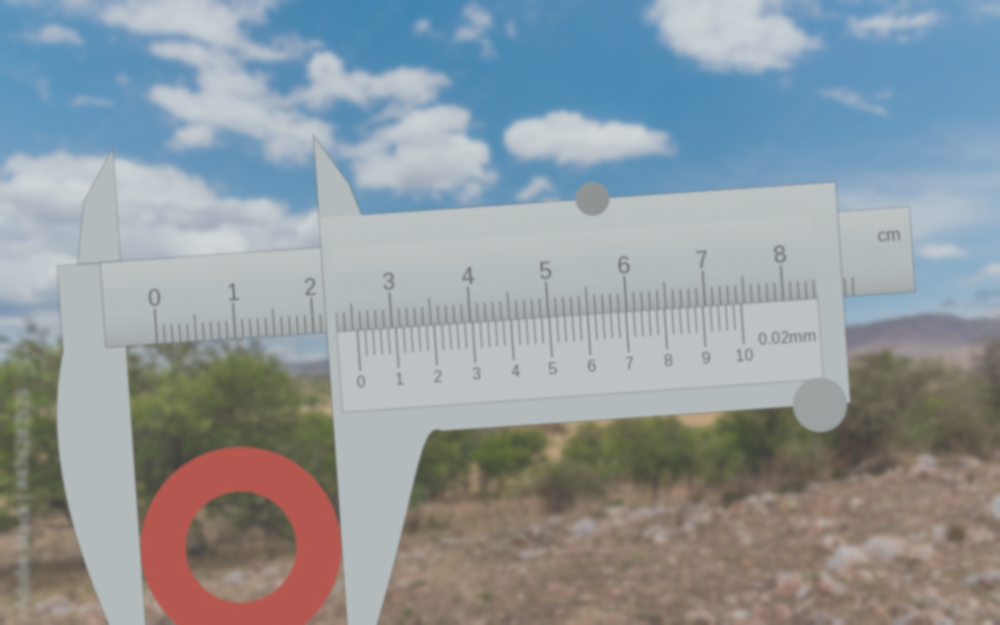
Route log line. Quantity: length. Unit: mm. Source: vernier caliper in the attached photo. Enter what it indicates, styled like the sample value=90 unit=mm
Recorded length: value=25.6 unit=mm
